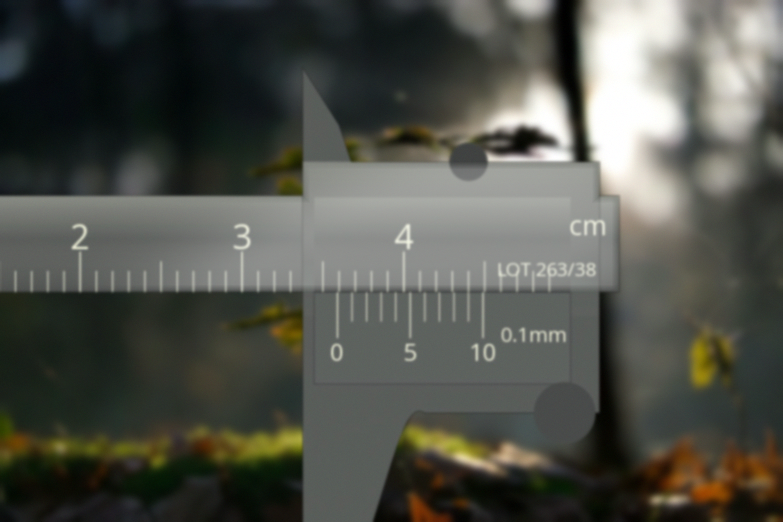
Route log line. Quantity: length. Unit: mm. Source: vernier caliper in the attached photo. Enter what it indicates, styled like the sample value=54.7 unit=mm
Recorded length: value=35.9 unit=mm
